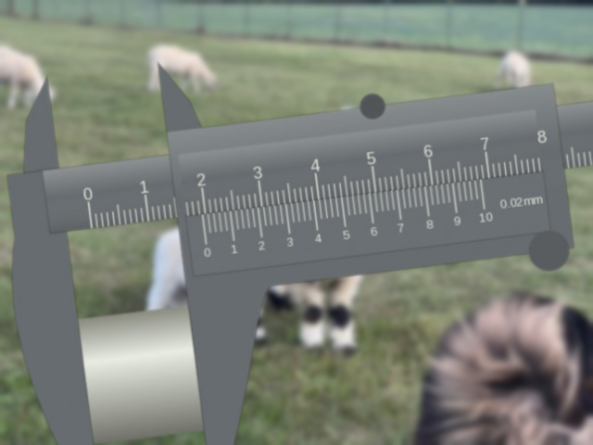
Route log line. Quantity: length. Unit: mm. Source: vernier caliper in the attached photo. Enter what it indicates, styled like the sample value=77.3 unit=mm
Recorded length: value=19.5 unit=mm
